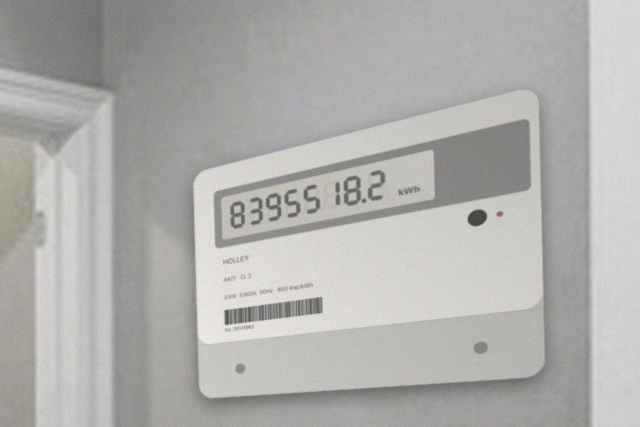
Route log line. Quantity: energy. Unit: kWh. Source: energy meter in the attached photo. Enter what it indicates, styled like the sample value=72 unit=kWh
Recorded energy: value=8395518.2 unit=kWh
